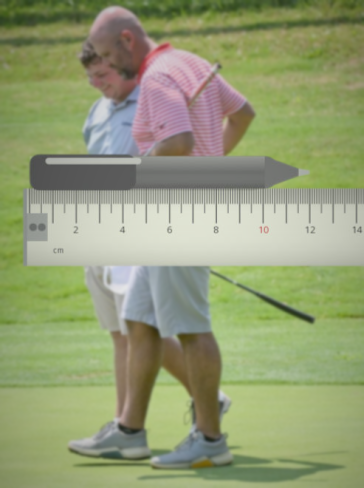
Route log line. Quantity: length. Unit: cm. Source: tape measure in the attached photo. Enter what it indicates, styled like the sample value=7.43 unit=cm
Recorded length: value=12 unit=cm
